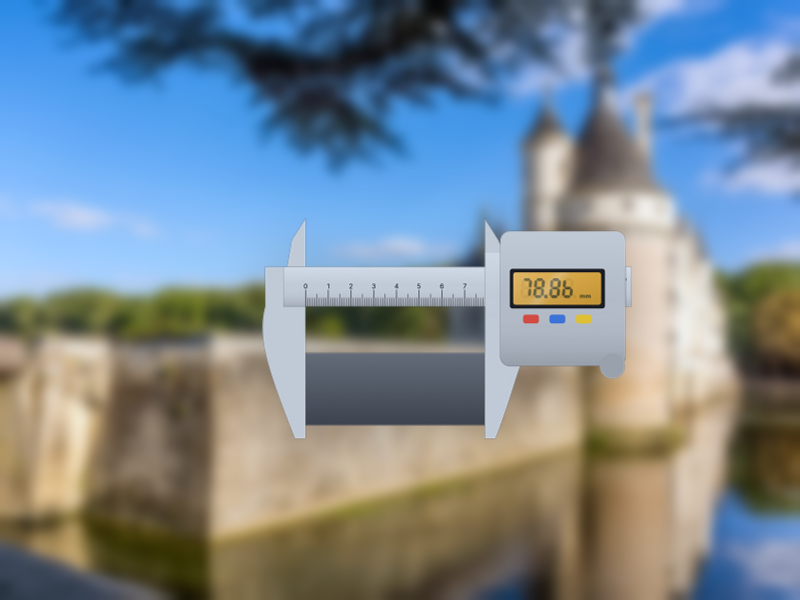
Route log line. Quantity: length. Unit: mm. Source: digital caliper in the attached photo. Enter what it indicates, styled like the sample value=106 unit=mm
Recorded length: value=78.86 unit=mm
